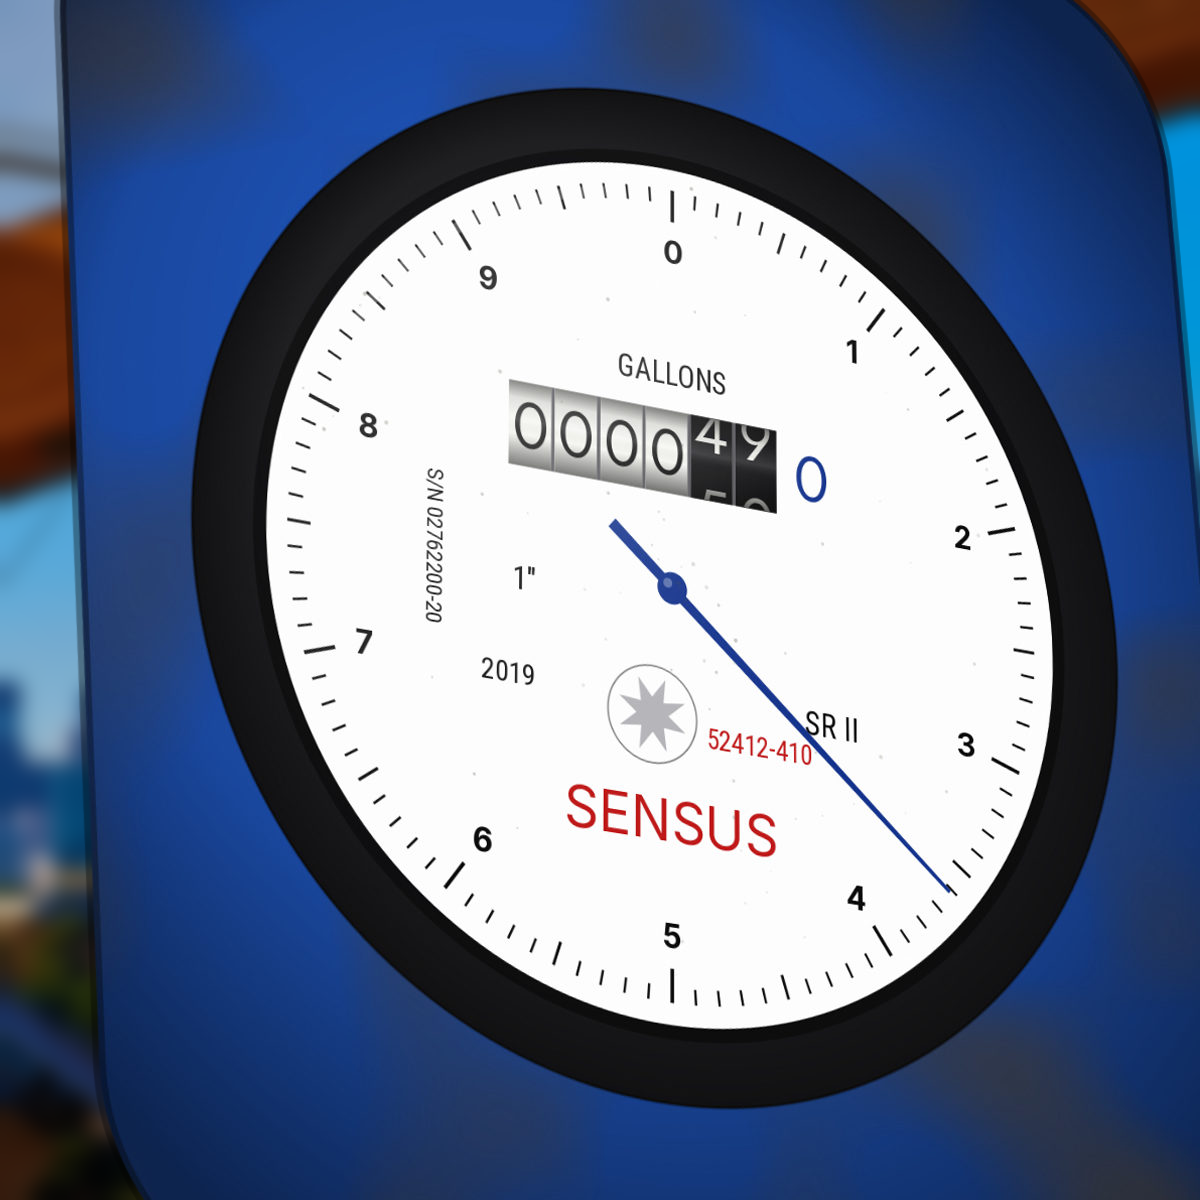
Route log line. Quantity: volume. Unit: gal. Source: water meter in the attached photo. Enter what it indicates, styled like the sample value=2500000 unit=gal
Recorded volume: value=493.6 unit=gal
